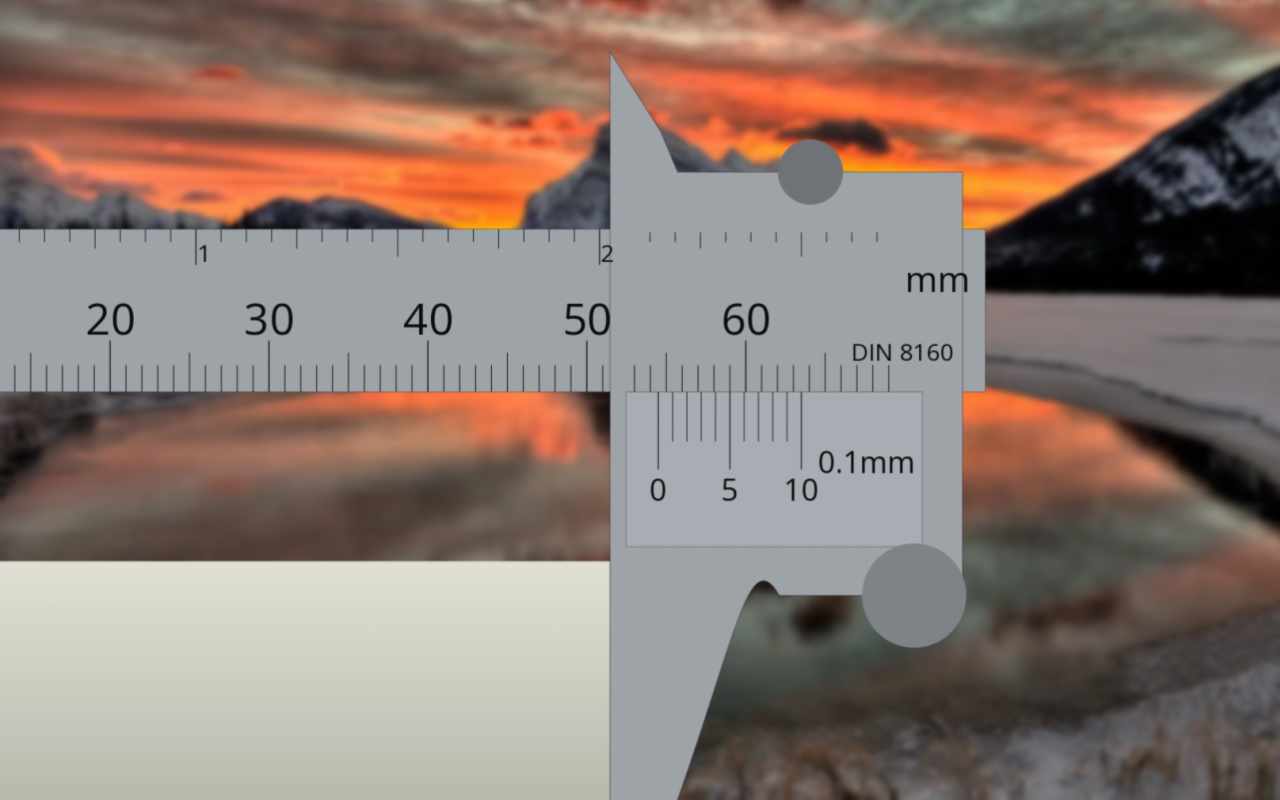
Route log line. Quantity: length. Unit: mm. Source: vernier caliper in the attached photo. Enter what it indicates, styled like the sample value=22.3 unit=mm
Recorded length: value=54.5 unit=mm
